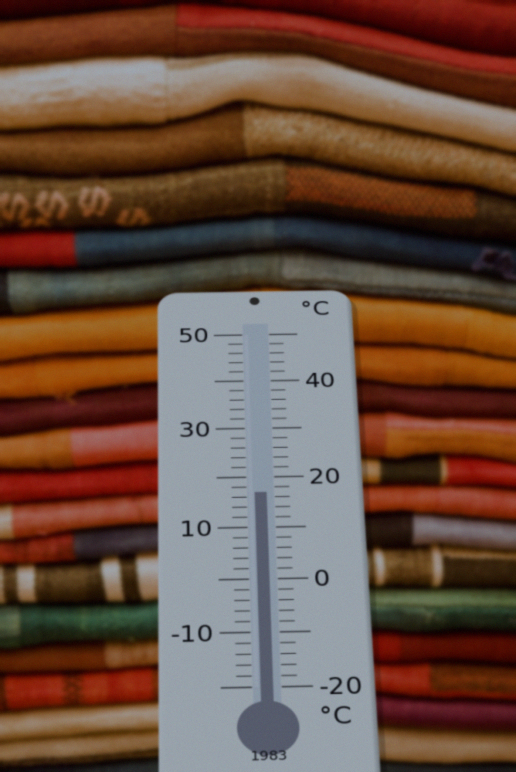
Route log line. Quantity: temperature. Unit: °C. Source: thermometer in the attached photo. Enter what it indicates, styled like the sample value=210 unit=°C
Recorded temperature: value=17 unit=°C
